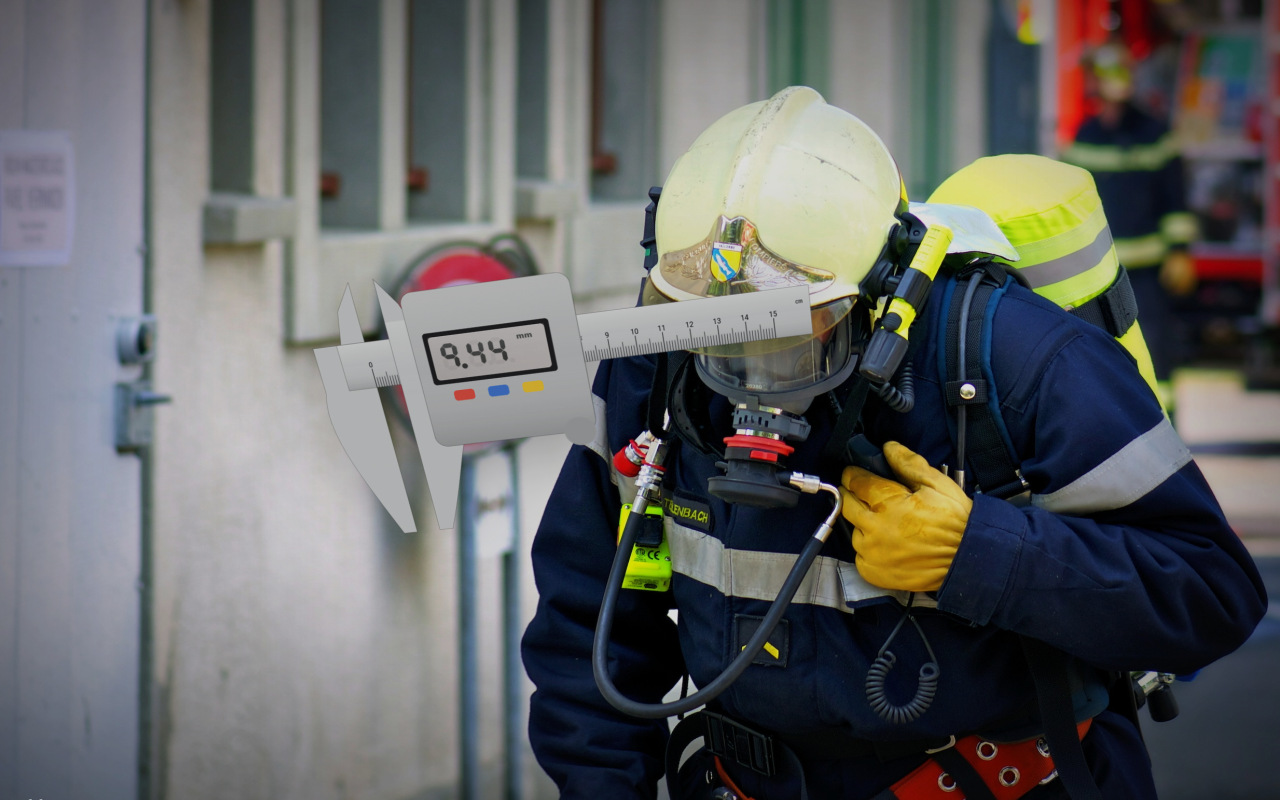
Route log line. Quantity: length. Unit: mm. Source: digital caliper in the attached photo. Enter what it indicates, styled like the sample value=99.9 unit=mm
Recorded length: value=9.44 unit=mm
